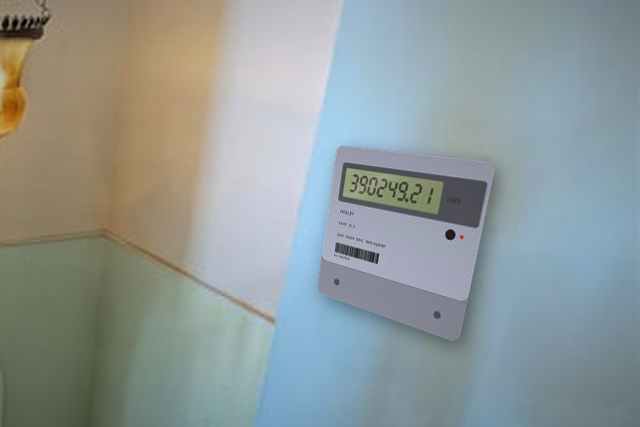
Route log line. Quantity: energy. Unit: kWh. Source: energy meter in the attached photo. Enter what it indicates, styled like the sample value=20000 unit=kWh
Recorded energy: value=390249.21 unit=kWh
